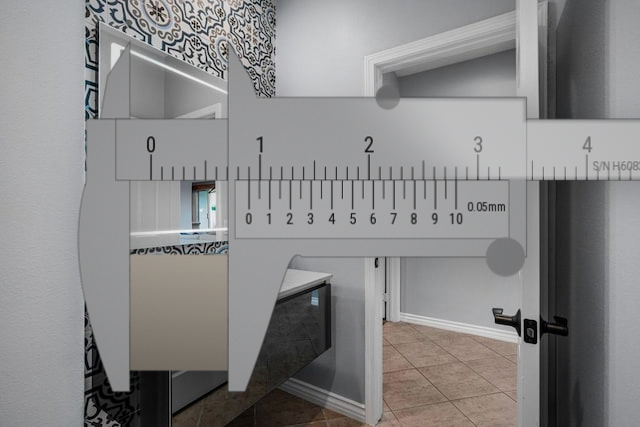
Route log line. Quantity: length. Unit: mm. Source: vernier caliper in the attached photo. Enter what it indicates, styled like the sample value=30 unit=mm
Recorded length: value=9.0 unit=mm
